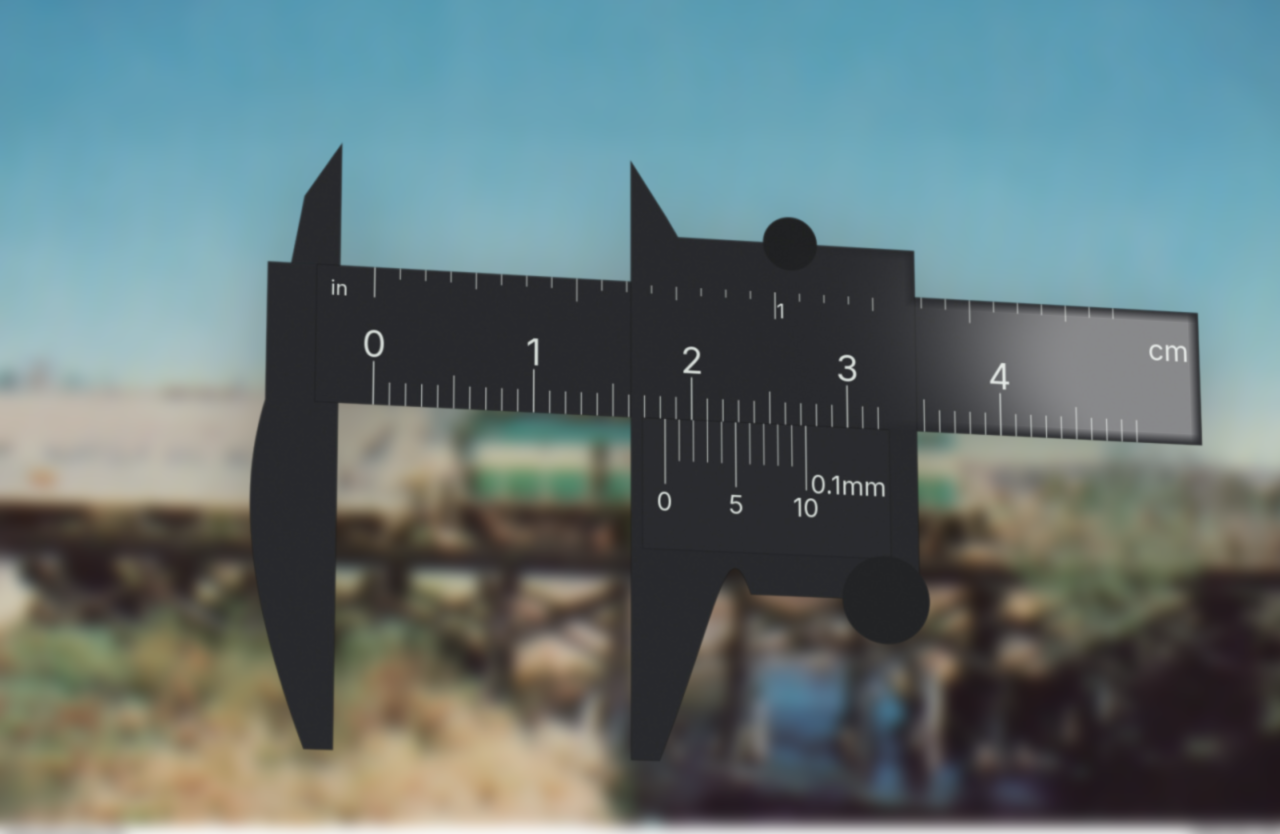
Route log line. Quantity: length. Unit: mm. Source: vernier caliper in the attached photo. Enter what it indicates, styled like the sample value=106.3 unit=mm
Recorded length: value=18.3 unit=mm
